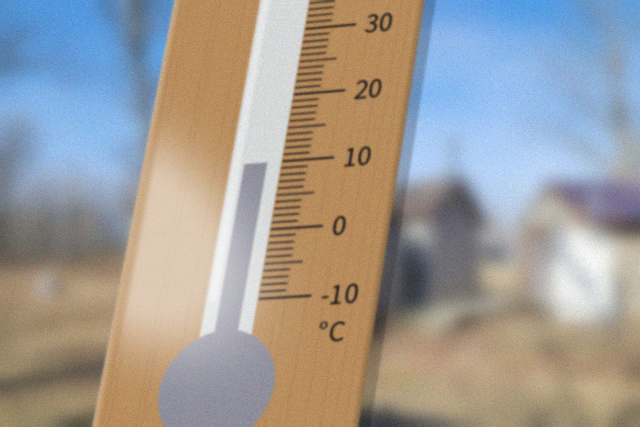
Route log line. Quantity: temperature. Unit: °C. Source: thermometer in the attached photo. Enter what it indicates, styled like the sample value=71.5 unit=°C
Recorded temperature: value=10 unit=°C
